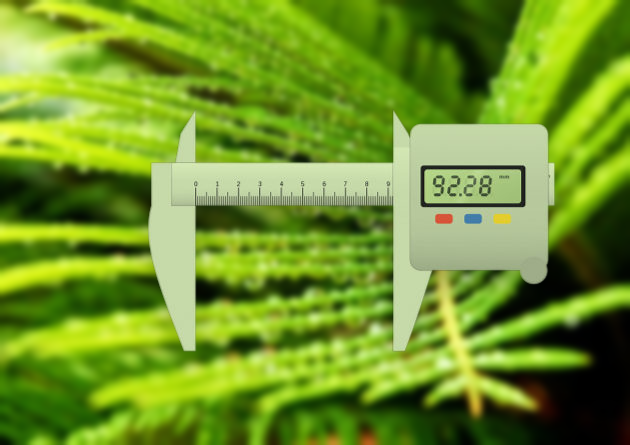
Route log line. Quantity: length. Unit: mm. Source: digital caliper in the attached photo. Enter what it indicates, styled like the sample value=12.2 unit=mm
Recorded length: value=92.28 unit=mm
